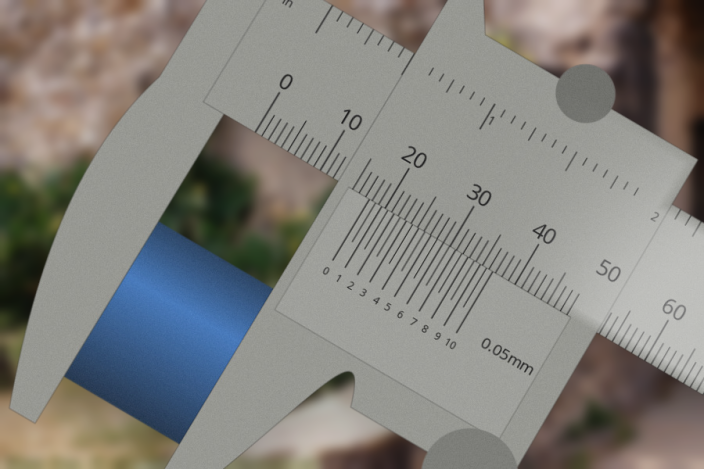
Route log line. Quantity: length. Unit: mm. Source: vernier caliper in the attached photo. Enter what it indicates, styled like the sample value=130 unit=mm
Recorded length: value=17.6 unit=mm
